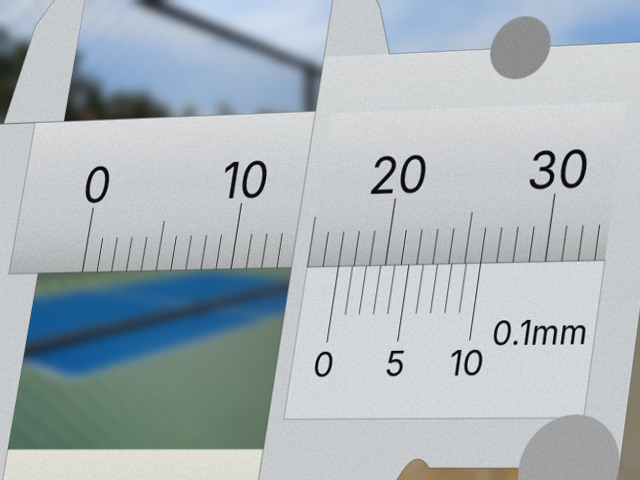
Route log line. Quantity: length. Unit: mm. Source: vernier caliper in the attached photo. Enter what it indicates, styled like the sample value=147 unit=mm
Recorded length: value=17.0 unit=mm
